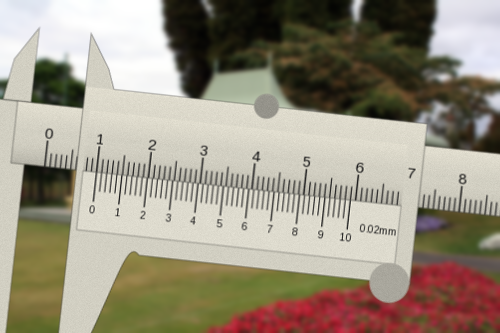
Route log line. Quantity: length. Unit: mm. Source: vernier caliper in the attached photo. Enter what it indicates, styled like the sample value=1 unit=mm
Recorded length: value=10.0 unit=mm
